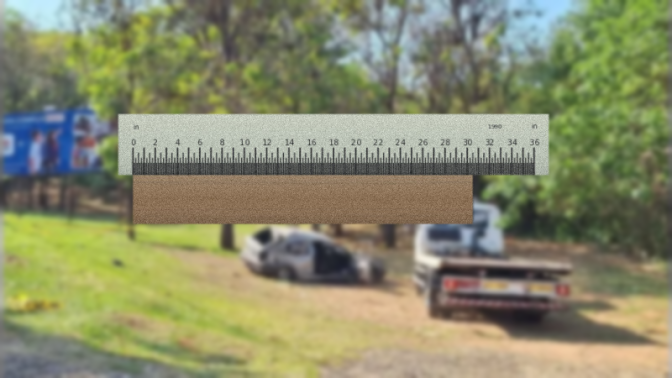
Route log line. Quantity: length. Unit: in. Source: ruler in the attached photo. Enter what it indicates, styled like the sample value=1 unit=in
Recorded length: value=30.5 unit=in
